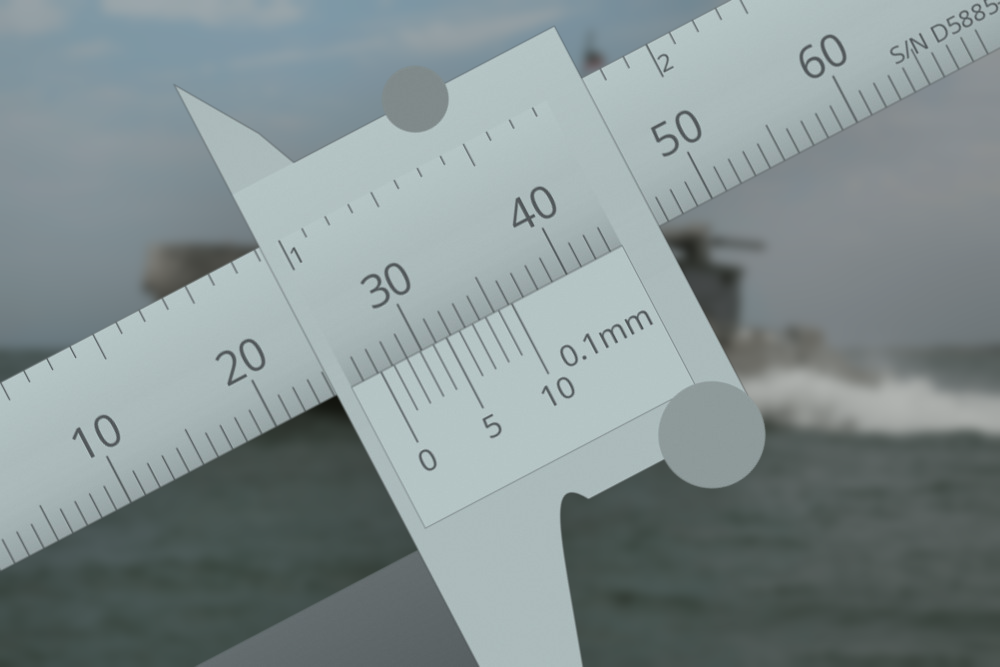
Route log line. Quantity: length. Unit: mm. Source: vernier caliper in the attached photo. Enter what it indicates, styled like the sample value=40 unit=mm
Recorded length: value=27.2 unit=mm
